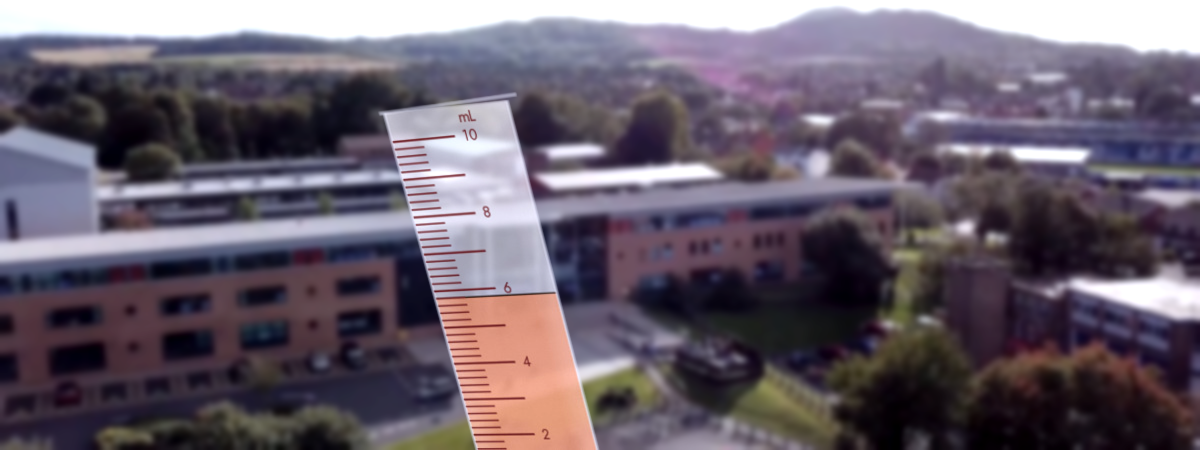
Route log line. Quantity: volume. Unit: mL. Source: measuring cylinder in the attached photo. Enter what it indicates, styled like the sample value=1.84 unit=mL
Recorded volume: value=5.8 unit=mL
